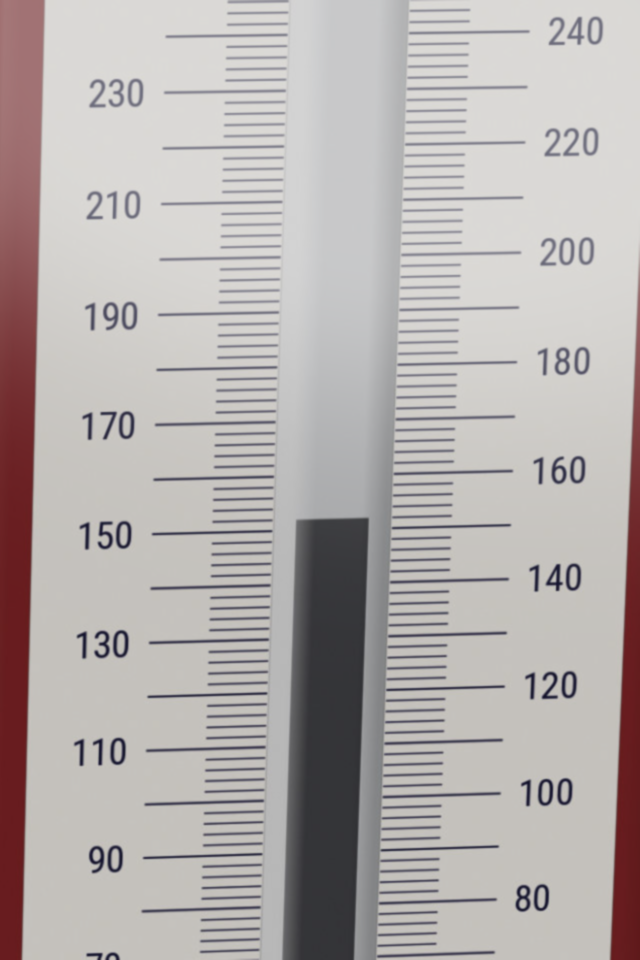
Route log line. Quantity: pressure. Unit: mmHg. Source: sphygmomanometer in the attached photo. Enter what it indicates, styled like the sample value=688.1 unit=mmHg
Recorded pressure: value=152 unit=mmHg
